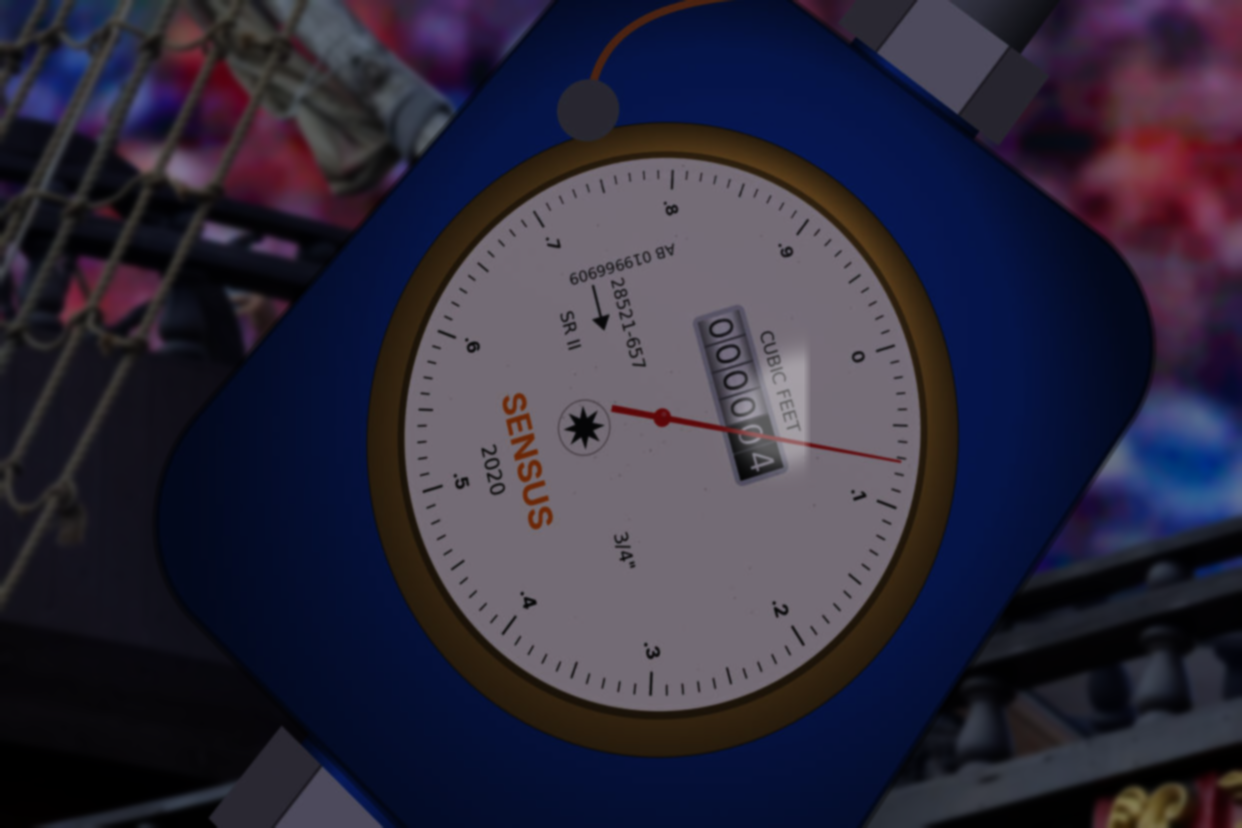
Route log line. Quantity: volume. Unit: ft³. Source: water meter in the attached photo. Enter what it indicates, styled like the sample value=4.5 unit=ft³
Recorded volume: value=4.07 unit=ft³
